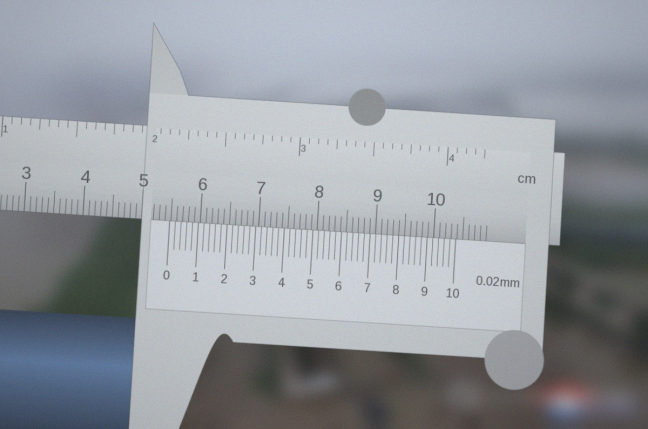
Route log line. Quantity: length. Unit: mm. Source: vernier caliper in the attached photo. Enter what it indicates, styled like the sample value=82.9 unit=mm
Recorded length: value=54.8 unit=mm
